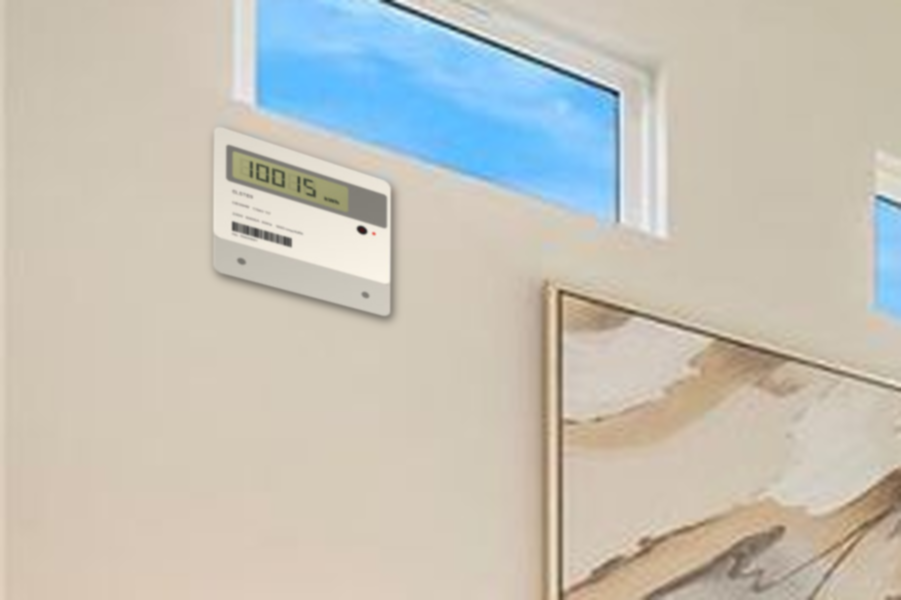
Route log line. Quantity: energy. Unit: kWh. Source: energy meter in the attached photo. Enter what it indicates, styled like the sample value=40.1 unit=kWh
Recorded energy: value=10015 unit=kWh
